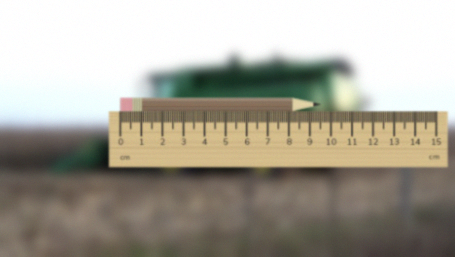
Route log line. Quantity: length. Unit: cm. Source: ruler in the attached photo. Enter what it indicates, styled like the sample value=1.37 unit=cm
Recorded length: value=9.5 unit=cm
